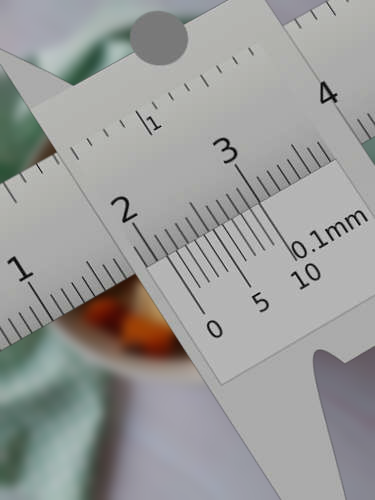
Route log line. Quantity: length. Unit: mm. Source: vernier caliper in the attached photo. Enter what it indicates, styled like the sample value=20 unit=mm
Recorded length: value=20.9 unit=mm
